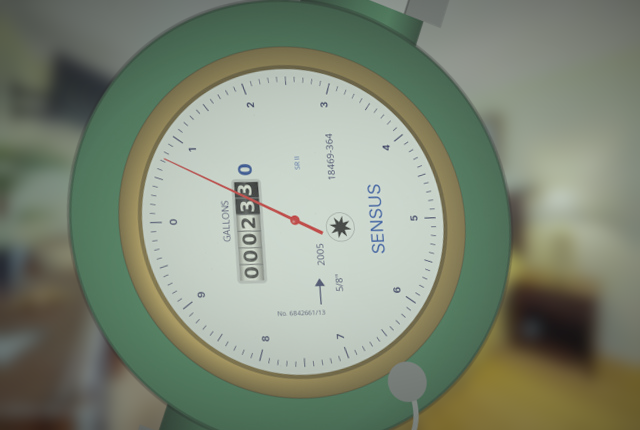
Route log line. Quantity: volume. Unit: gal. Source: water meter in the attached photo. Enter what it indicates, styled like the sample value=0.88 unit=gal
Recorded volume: value=2330.7 unit=gal
